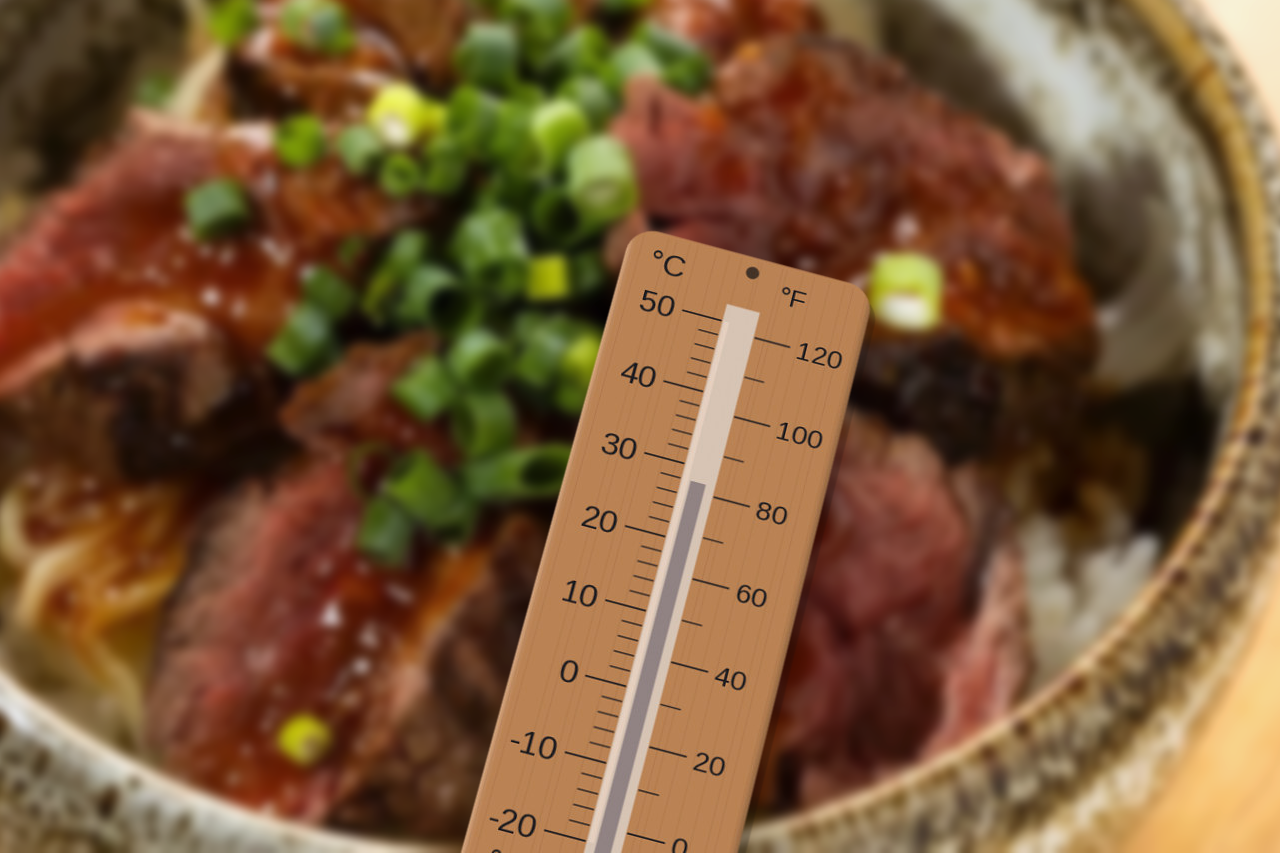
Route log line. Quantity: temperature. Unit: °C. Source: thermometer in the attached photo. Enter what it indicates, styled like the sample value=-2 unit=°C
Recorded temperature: value=28 unit=°C
